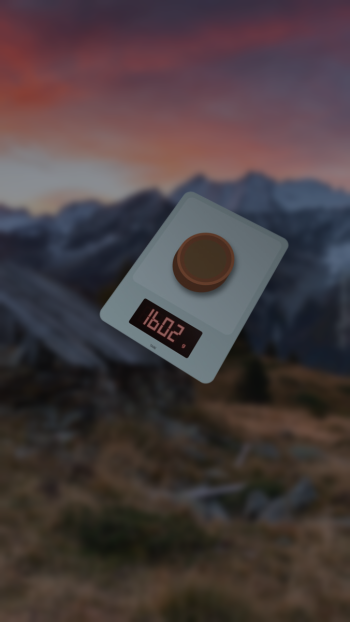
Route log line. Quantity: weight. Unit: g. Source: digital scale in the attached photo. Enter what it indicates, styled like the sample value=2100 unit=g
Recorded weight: value=1602 unit=g
